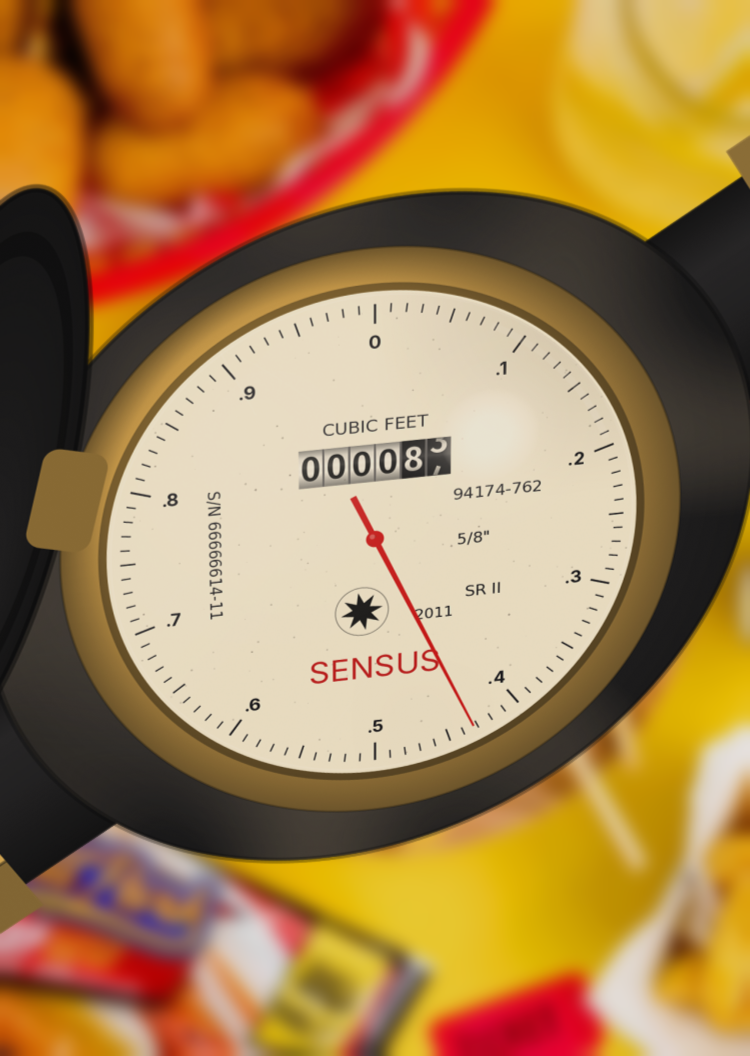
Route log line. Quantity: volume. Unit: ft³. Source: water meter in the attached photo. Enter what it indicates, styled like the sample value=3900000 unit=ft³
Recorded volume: value=83.43 unit=ft³
